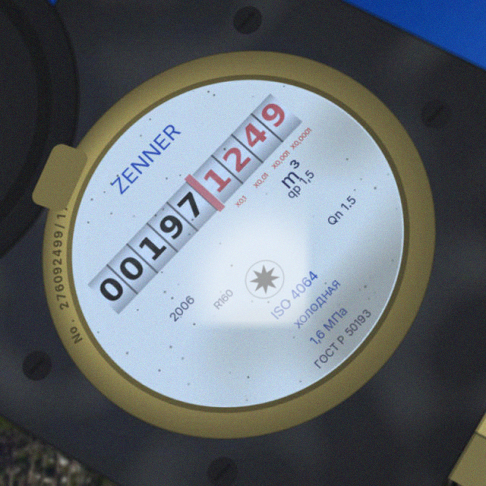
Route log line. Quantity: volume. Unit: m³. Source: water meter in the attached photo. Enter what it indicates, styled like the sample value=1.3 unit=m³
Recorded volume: value=197.1249 unit=m³
